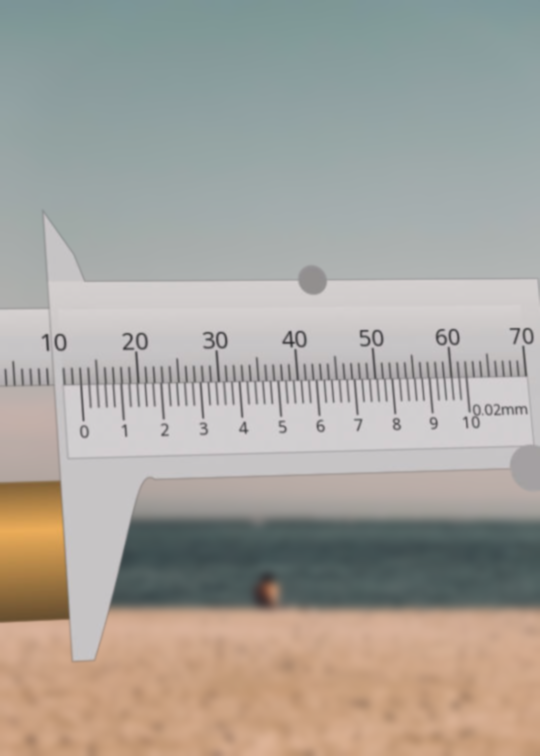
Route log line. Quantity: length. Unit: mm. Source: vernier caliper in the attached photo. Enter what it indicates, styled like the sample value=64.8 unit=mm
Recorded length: value=13.0 unit=mm
